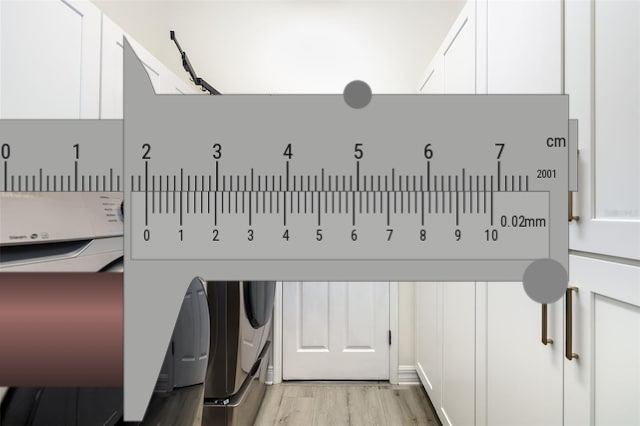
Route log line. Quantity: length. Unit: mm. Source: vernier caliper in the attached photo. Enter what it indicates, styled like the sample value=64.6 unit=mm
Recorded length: value=20.0 unit=mm
